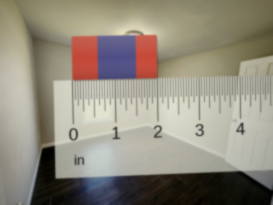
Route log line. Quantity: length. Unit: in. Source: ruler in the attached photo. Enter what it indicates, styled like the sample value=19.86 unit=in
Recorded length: value=2 unit=in
